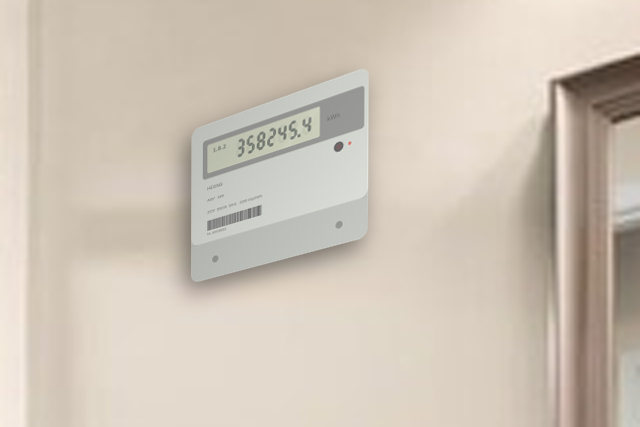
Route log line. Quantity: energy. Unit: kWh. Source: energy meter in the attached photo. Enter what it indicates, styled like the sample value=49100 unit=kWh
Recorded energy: value=358245.4 unit=kWh
